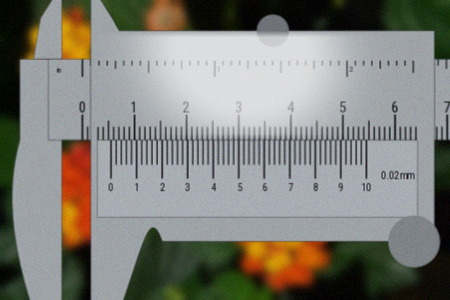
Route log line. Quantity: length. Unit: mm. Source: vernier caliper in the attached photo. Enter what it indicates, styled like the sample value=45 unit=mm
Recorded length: value=5.5 unit=mm
